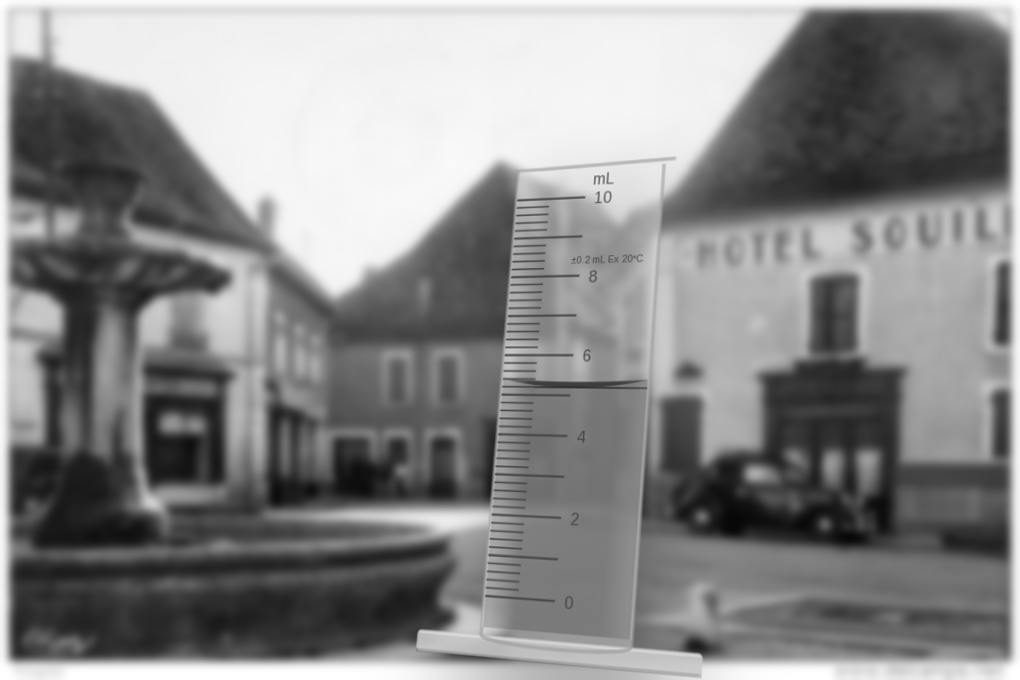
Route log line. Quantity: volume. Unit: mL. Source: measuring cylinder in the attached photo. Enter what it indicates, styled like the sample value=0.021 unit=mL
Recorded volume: value=5.2 unit=mL
